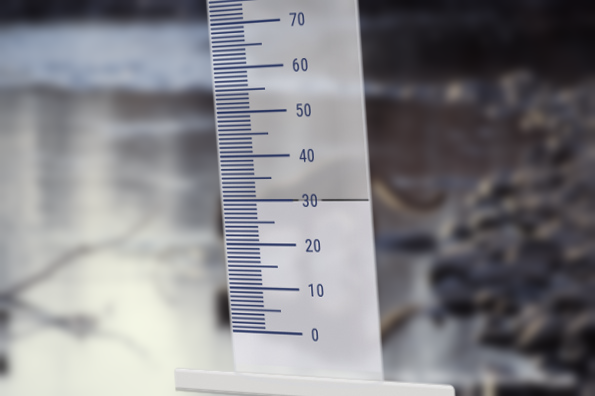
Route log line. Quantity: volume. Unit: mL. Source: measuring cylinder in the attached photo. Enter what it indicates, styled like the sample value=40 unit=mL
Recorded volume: value=30 unit=mL
